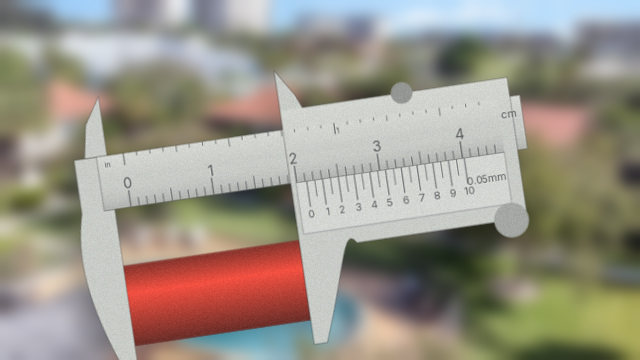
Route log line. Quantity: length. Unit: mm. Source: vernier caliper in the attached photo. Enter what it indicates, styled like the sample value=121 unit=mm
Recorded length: value=21.2 unit=mm
